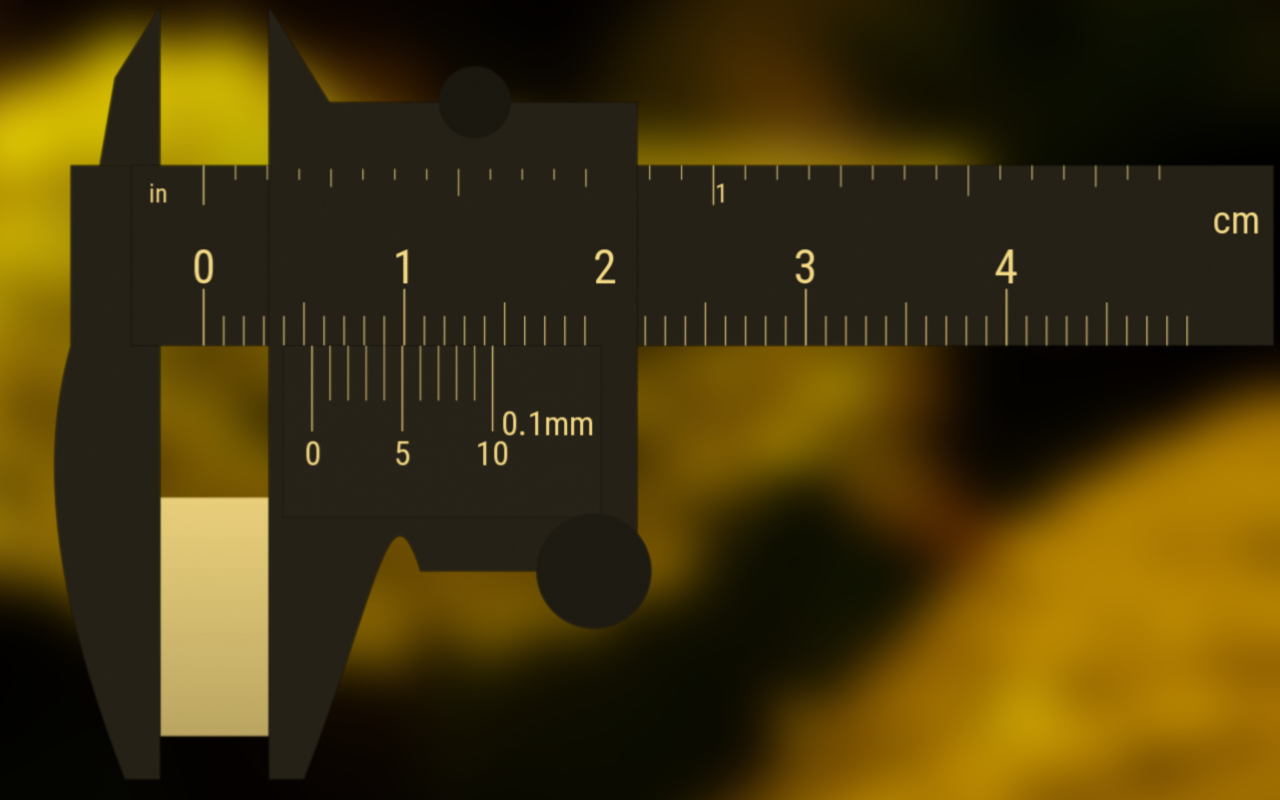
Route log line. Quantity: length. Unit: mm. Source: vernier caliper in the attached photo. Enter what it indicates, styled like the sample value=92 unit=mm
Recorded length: value=5.4 unit=mm
